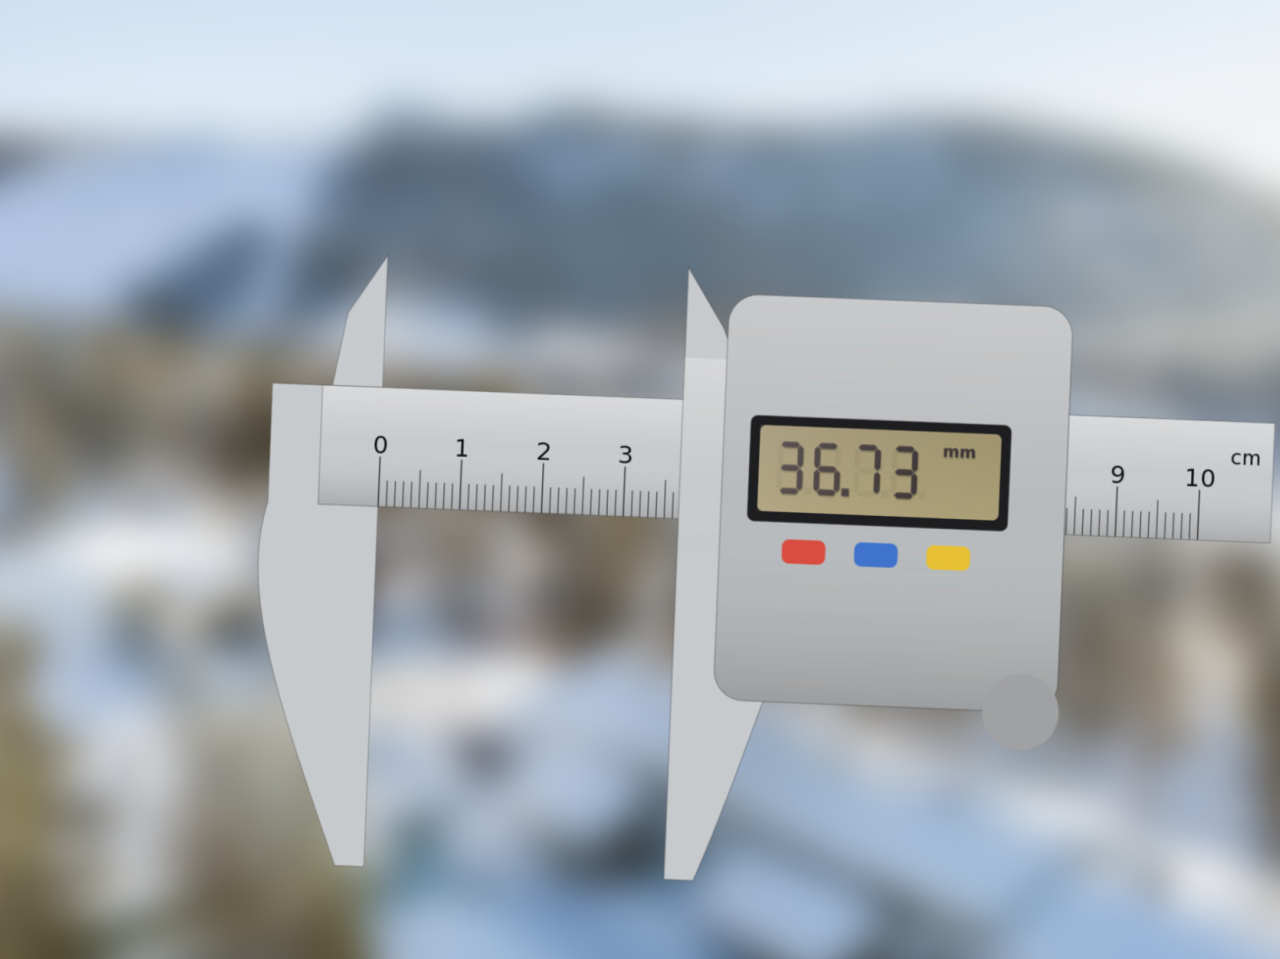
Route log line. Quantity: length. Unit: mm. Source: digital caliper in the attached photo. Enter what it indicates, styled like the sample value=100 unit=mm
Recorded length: value=36.73 unit=mm
